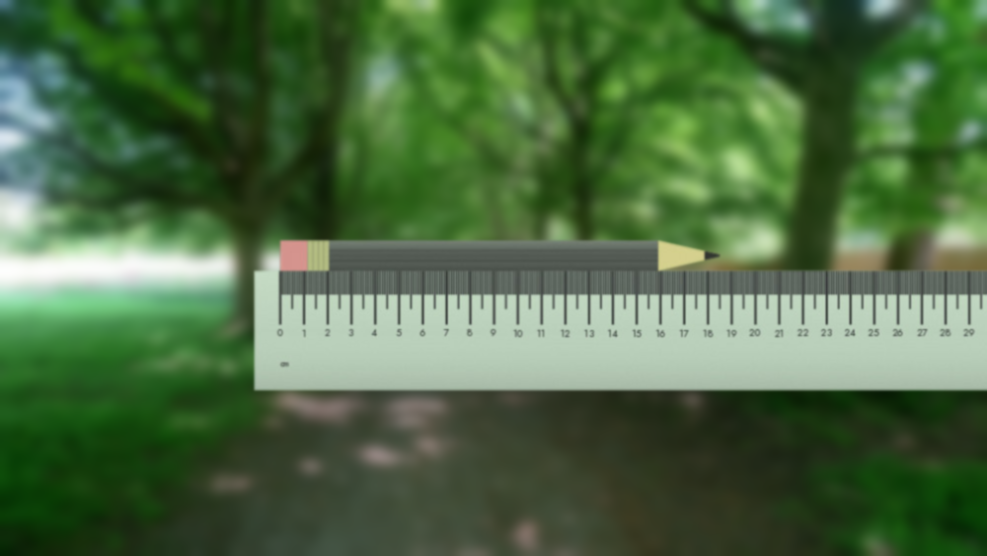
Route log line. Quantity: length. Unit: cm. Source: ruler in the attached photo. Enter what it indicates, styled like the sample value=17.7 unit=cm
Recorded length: value=18.5 unit=cm
